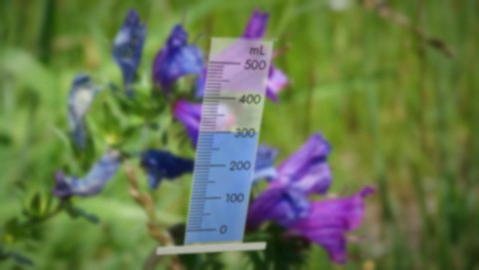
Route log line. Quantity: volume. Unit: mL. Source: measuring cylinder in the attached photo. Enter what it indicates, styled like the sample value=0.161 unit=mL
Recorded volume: value=300 unit=mL
